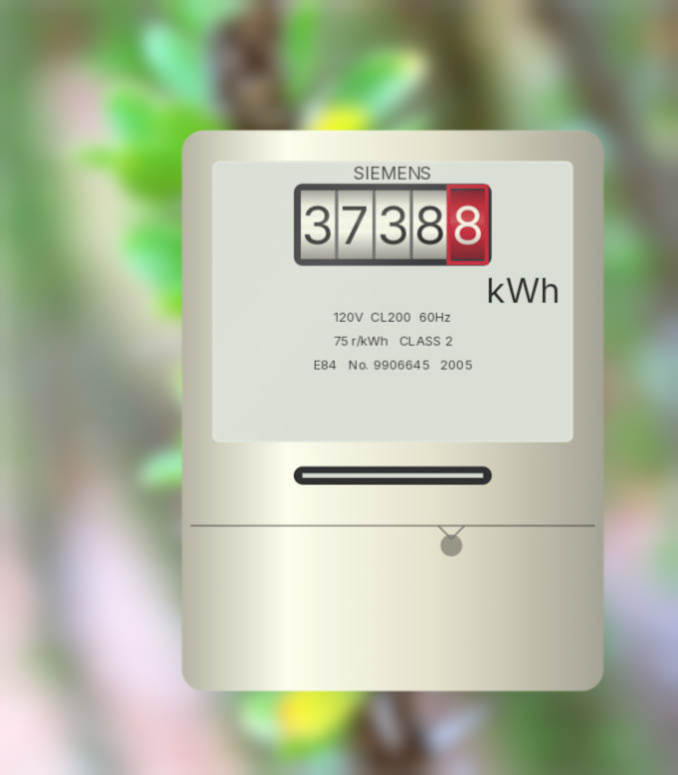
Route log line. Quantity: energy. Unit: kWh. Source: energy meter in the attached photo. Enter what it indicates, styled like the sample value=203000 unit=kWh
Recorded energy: value=3738.8 unit=kWh
